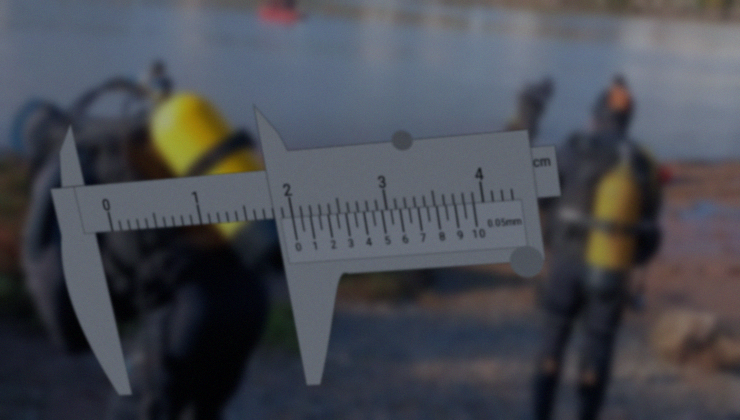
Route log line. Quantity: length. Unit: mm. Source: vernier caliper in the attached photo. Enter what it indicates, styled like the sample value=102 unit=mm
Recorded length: value=20.0 unit=mm
